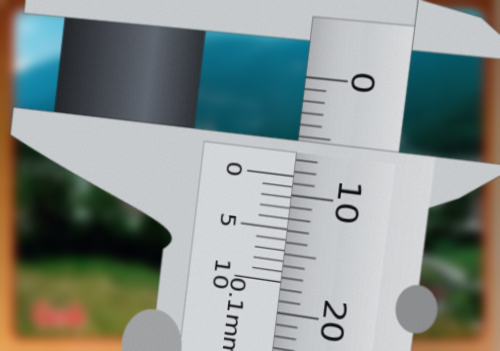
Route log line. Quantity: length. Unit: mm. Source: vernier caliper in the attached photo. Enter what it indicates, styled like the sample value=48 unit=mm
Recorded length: value=8.4 unit=mm
